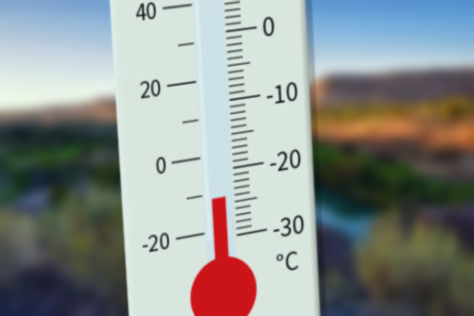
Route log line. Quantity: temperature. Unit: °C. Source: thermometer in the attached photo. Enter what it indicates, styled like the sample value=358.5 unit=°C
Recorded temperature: value=-24 unit=°C
